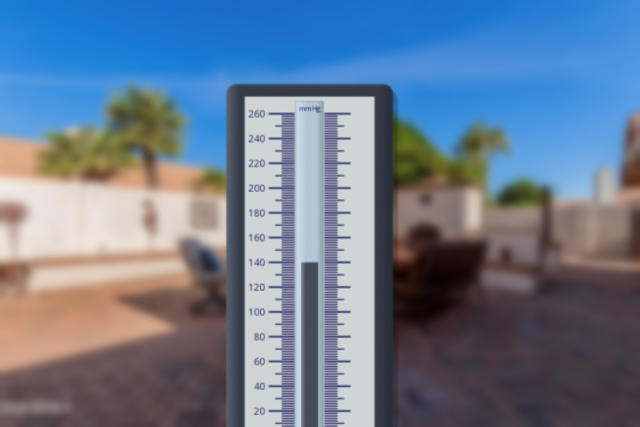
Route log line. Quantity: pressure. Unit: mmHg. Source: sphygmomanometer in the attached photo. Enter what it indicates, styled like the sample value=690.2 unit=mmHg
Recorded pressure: value=140 unit=mmHg
